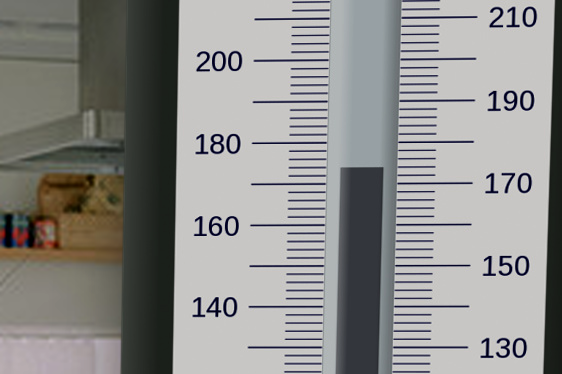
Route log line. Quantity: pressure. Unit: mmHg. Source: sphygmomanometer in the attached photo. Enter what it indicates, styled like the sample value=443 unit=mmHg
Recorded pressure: value=174 unit=mmHg
